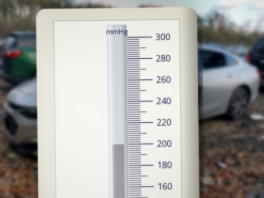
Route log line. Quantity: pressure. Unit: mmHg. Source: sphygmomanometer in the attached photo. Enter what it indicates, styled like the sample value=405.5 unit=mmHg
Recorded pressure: value=200 unit=mmHg
